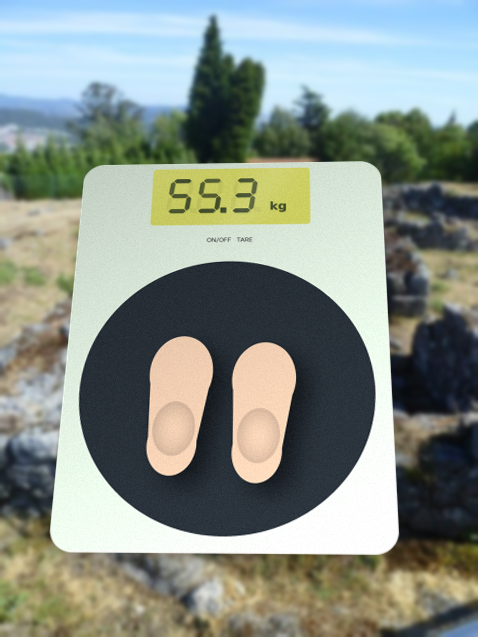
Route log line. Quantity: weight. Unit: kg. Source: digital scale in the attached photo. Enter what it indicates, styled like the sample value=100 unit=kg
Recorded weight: value=55.3 unit=kg
